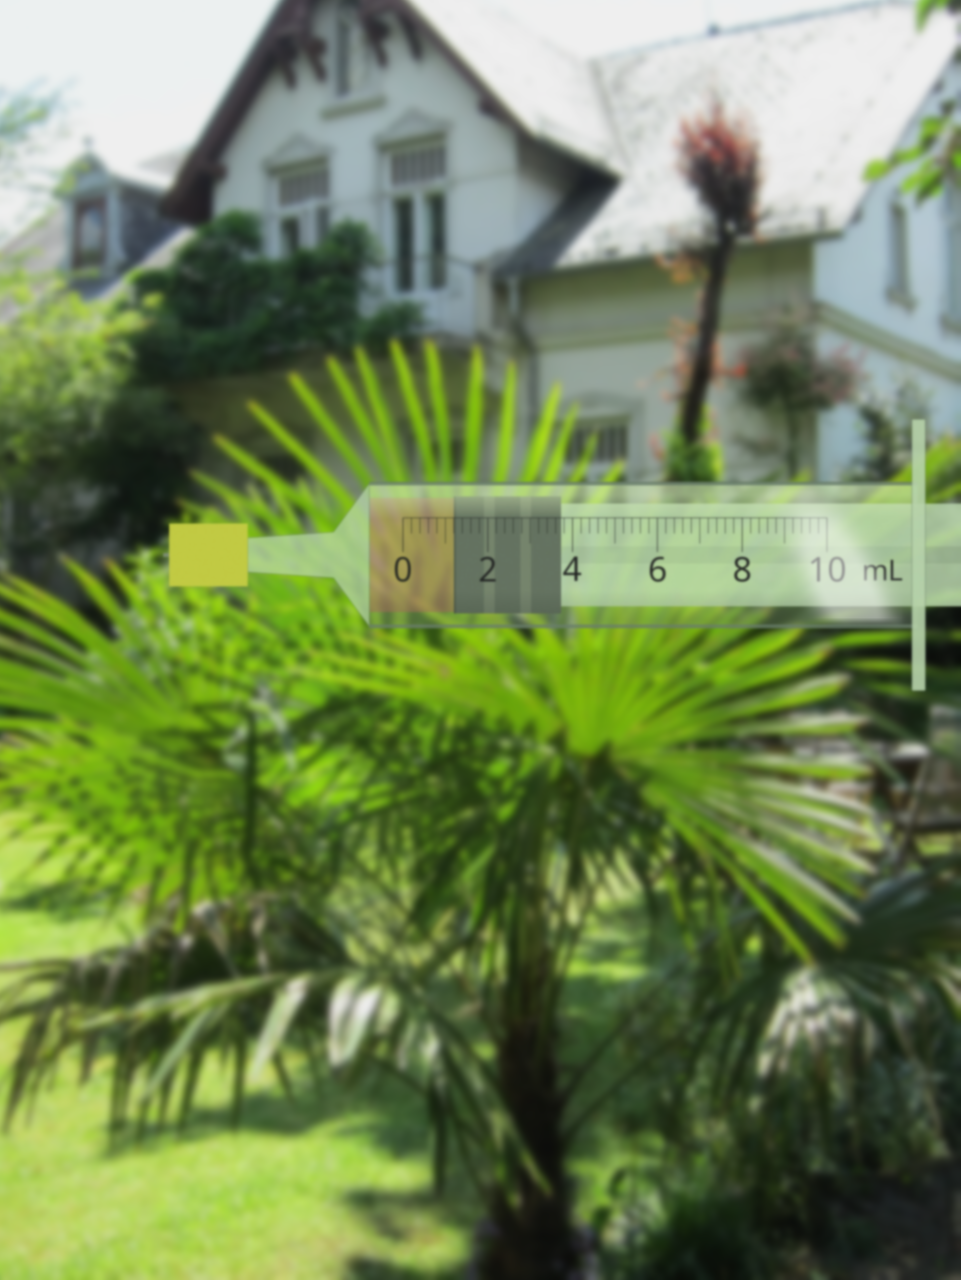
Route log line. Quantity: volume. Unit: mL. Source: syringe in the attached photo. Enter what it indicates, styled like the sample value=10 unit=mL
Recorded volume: value=1.2 unit=mL
